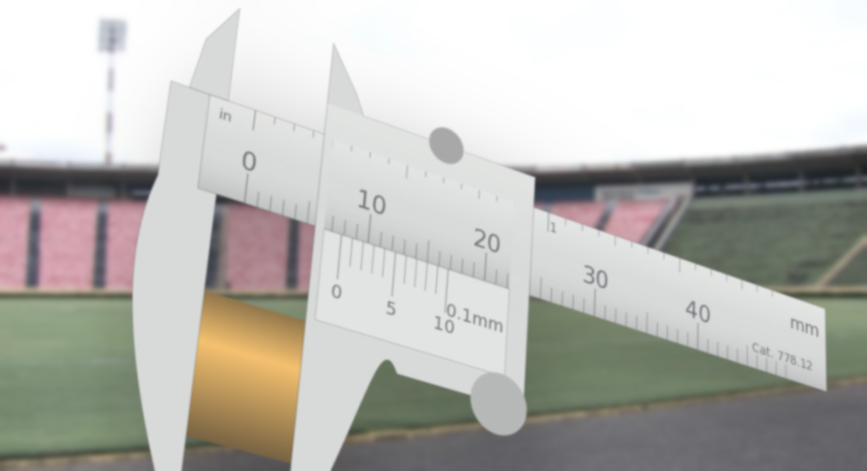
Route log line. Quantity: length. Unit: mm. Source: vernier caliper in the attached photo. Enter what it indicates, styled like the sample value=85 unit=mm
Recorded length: value=7.8 unit=mm
